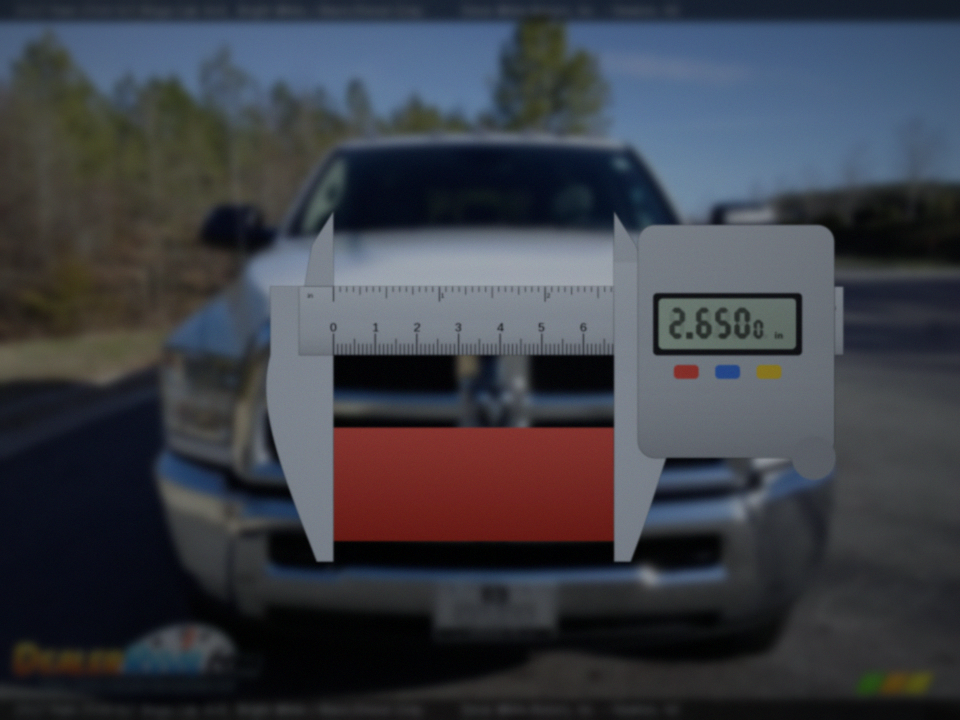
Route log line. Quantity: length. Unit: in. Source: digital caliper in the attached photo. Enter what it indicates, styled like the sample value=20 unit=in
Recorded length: value=2.6500 unit=in
